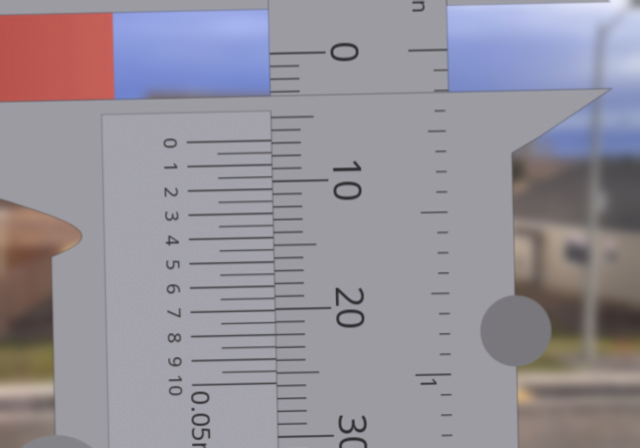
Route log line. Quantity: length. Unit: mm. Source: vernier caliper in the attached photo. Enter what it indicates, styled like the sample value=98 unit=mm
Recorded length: value=6.8 unit=mm
